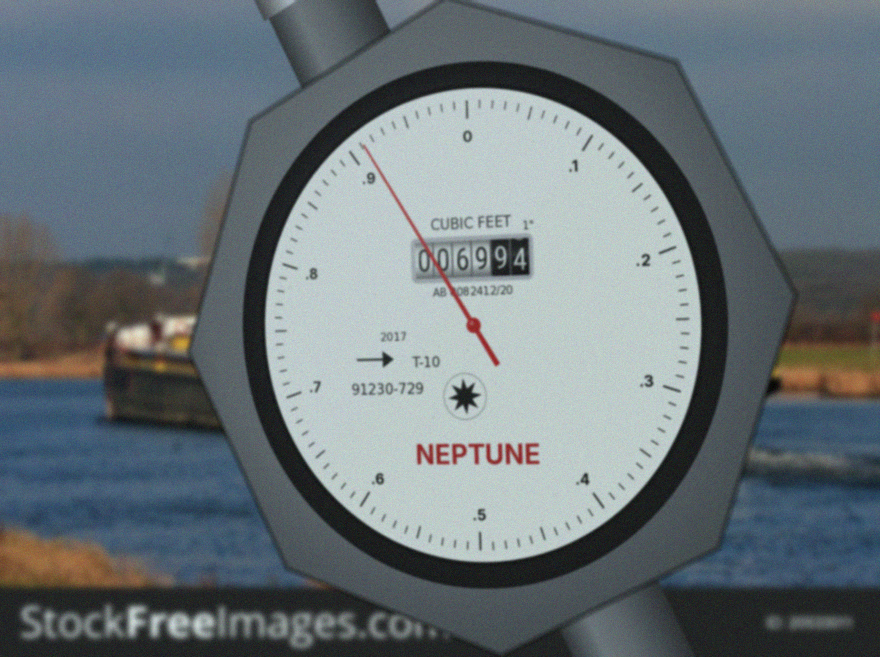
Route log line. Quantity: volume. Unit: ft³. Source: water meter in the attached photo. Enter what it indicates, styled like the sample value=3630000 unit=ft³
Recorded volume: value=6993.91 unit=ft³
